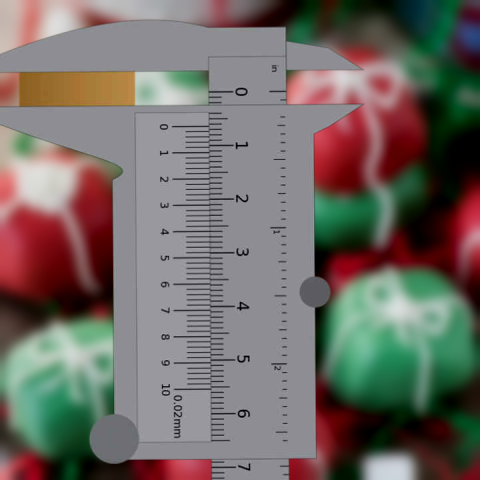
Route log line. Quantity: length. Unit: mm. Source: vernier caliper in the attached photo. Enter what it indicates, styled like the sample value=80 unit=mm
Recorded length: value=6.4 unit=mm
